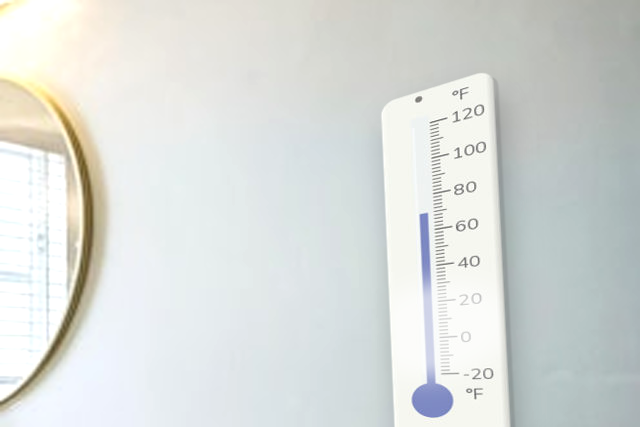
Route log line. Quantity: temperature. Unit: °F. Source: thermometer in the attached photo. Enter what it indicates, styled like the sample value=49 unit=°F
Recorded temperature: value=70 unit=°F
